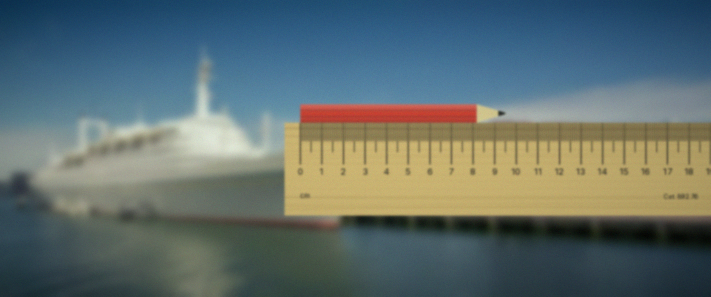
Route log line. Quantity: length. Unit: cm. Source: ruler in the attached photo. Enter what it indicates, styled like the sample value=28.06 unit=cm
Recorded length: value=9.5 unit=cm
